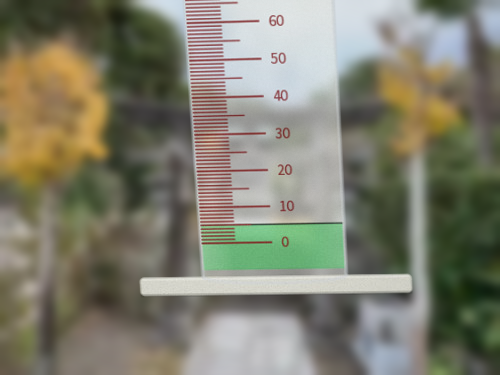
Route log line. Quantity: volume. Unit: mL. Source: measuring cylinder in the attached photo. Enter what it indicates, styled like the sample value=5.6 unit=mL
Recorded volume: value=5 unit=mL
